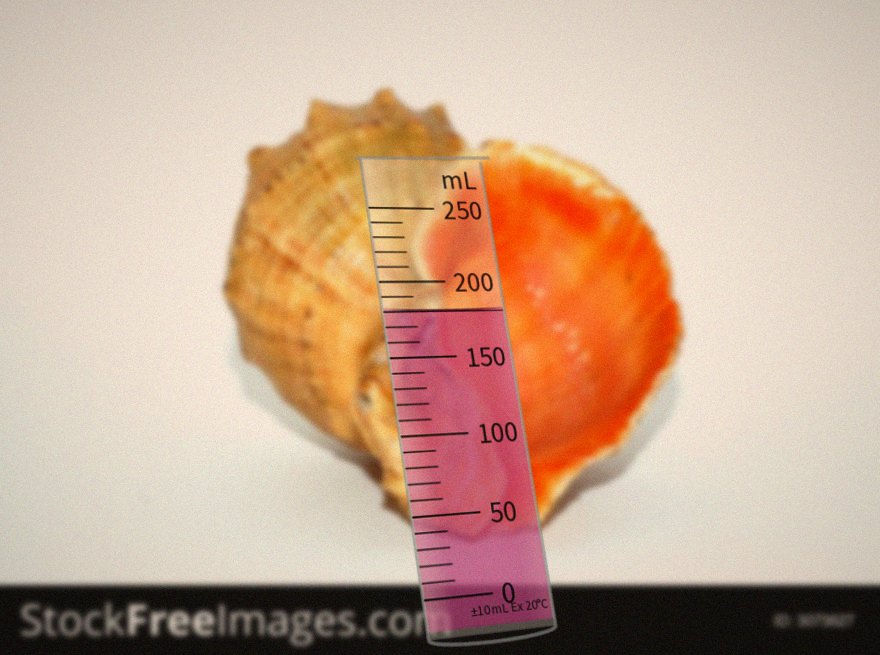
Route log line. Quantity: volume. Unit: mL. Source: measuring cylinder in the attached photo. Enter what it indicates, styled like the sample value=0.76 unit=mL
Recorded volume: value=180 unit=mL
